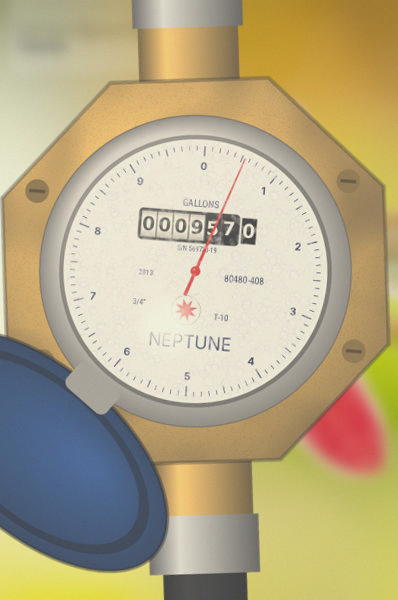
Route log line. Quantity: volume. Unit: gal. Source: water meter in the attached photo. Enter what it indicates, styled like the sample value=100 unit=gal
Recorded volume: value=9570.5 unit=gal
